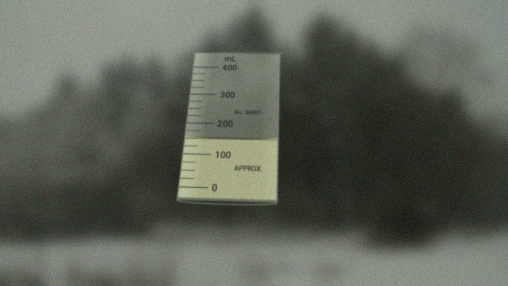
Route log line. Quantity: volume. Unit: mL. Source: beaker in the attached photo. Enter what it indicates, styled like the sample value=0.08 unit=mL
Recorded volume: value=150 unit=mL
